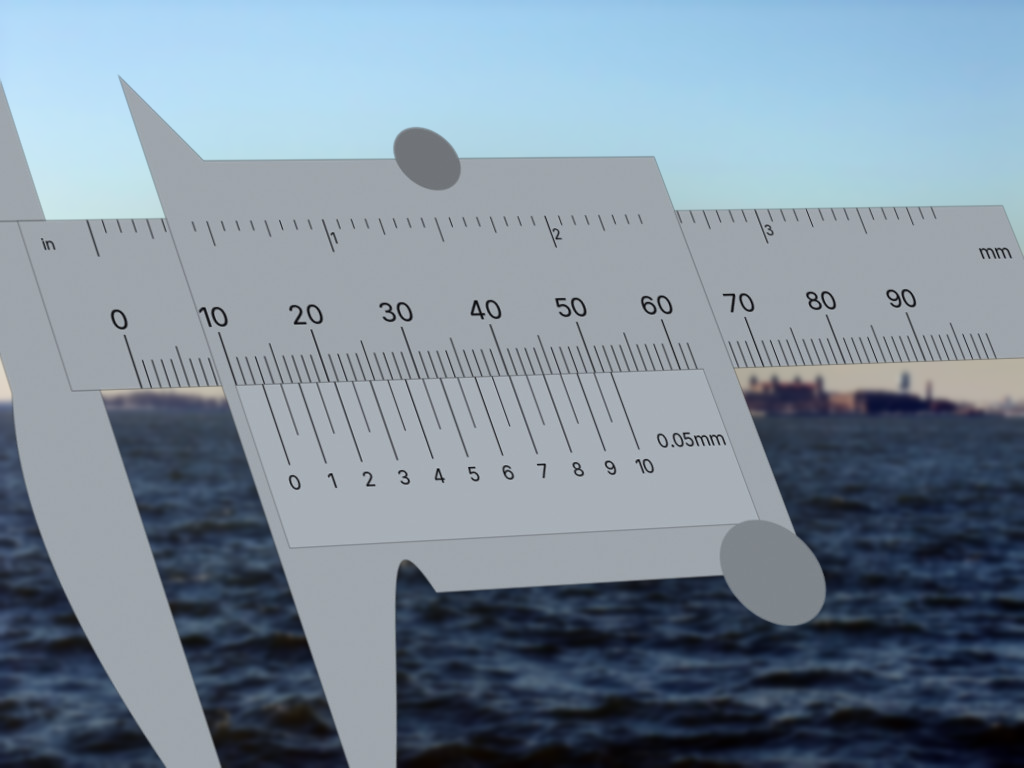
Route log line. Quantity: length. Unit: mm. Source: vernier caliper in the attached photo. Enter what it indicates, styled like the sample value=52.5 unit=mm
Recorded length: value=12.8 unit=mm
